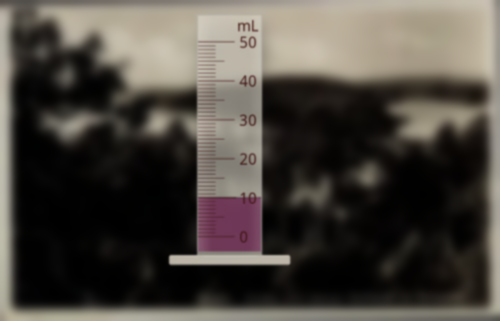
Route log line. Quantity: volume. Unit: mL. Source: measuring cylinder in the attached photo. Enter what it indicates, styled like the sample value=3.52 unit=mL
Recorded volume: value=10 unit=mL
